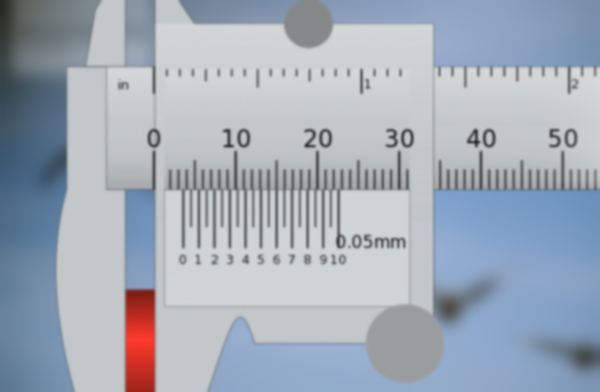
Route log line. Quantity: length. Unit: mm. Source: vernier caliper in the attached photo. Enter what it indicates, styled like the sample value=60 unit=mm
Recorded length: value=3.6 unit=mm
